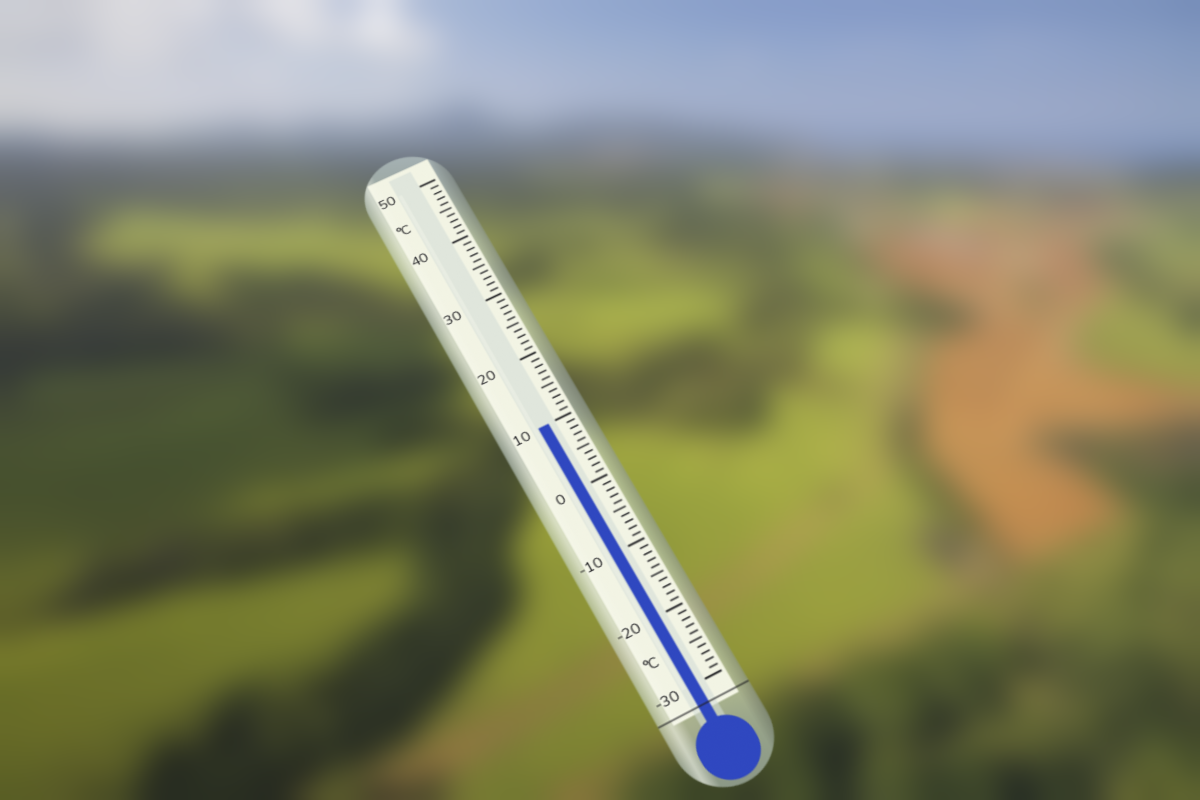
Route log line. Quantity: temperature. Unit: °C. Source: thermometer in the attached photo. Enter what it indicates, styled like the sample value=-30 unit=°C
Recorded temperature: value=10 unit=°C
